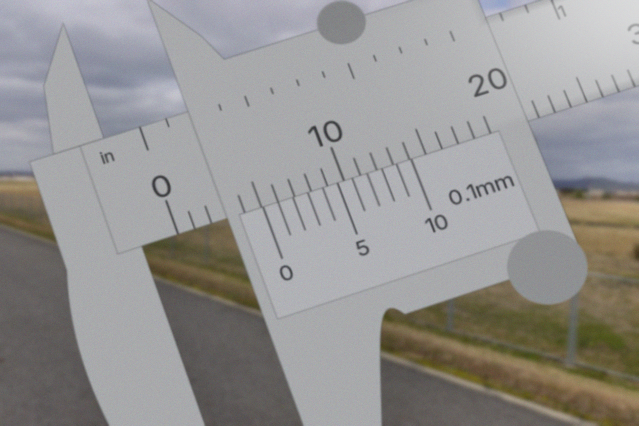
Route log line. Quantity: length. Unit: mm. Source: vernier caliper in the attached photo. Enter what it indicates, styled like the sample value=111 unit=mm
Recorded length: value=5.1 unit=mm
